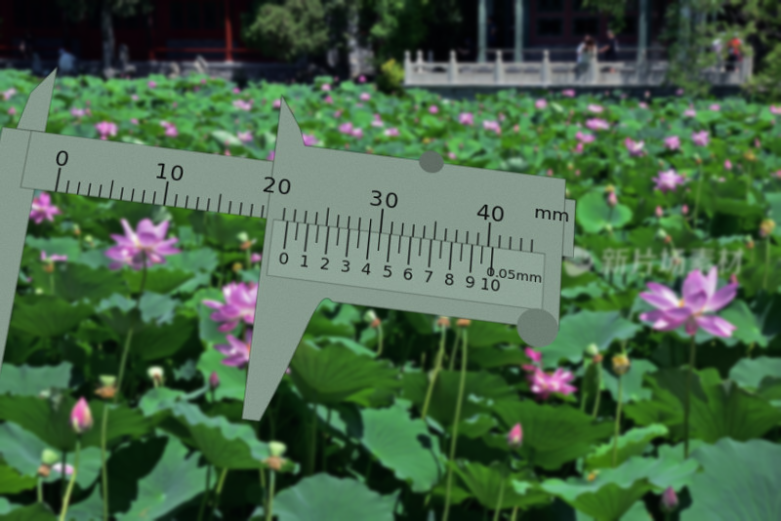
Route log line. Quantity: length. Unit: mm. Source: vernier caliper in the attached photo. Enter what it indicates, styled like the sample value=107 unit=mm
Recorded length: value=21.4 unit=mm
